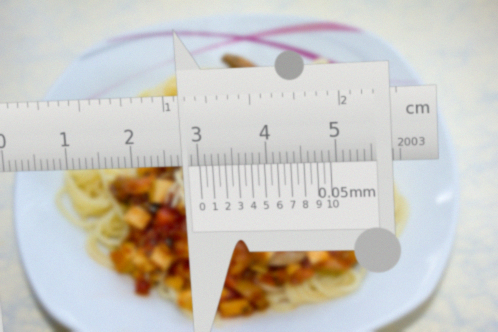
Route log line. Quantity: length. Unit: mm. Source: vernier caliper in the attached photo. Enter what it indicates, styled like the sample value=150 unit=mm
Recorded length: value=30.2 unit=mm
